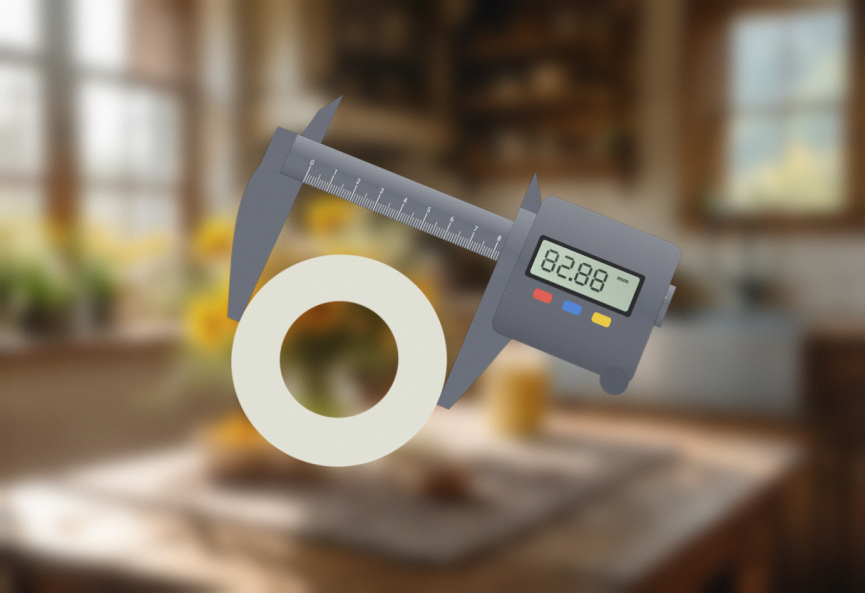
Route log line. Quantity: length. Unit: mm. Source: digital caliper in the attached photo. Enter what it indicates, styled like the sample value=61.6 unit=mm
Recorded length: value=82.88 unit=mm
